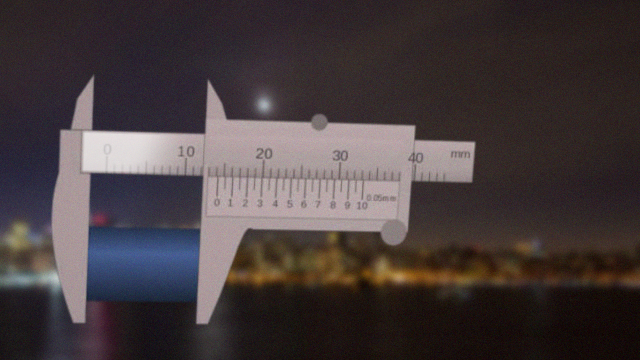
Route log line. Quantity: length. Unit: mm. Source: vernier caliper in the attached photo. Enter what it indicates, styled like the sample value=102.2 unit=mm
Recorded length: value=14.2 unit=mm
